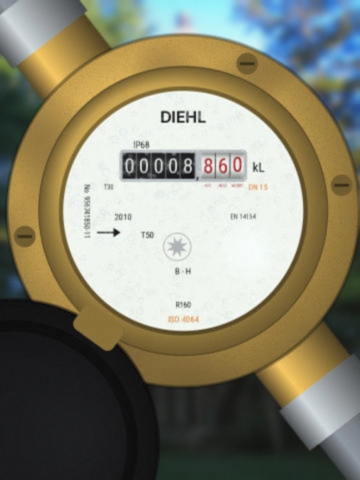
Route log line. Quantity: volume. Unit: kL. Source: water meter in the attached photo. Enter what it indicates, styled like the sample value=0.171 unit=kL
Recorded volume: value=8.860 unit=kL
